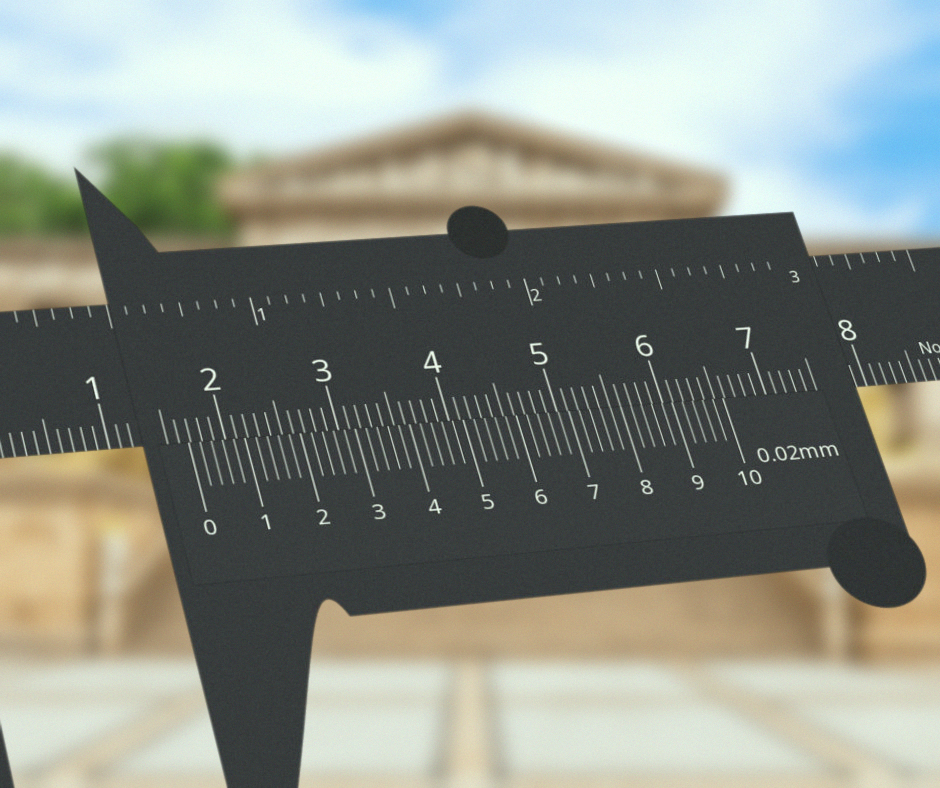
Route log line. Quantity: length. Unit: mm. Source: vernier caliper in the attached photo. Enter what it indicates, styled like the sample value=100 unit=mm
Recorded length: value=16.8 unit=mm
